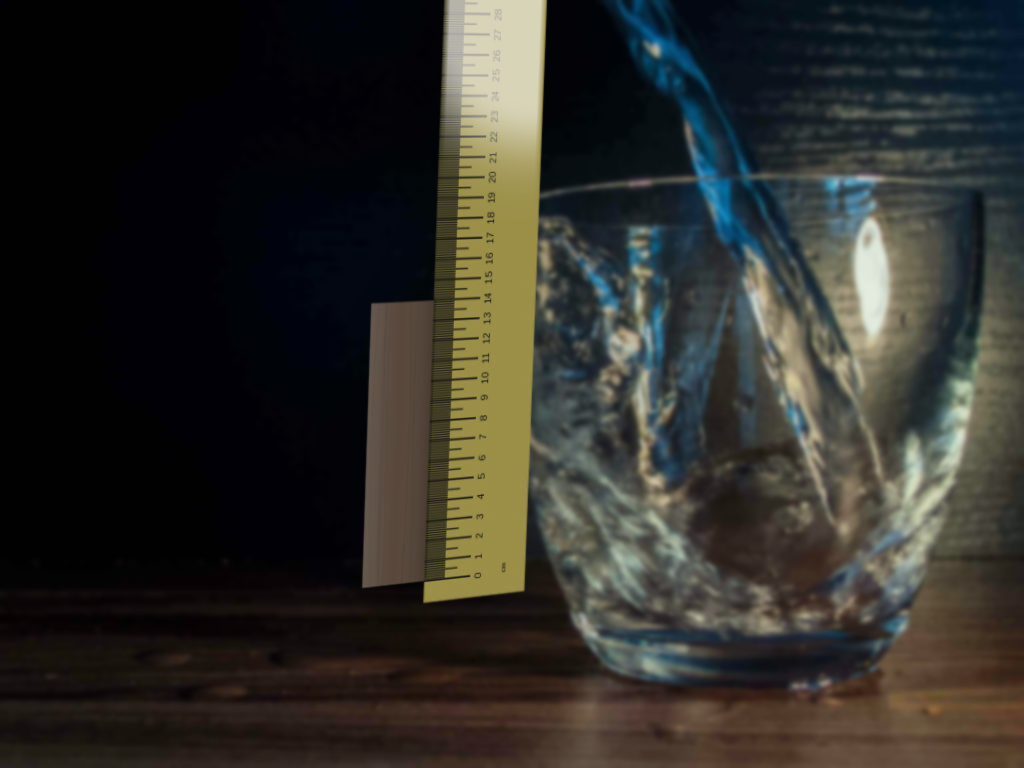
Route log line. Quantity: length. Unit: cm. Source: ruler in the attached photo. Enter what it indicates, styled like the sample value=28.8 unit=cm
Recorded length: value=14 unit=cm
